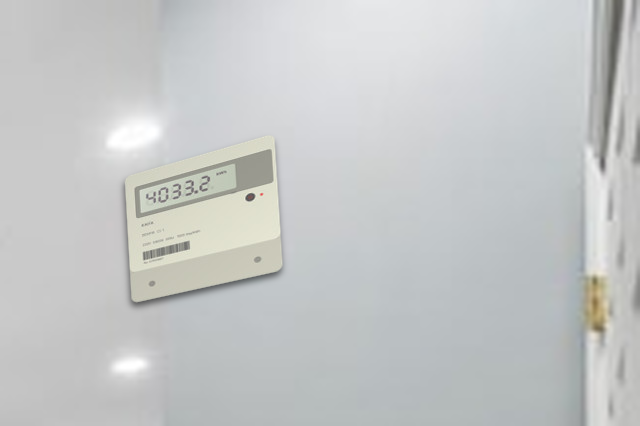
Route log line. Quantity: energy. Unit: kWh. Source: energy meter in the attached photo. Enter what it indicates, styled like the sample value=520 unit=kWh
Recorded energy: value=4033.2 unit=kWh
